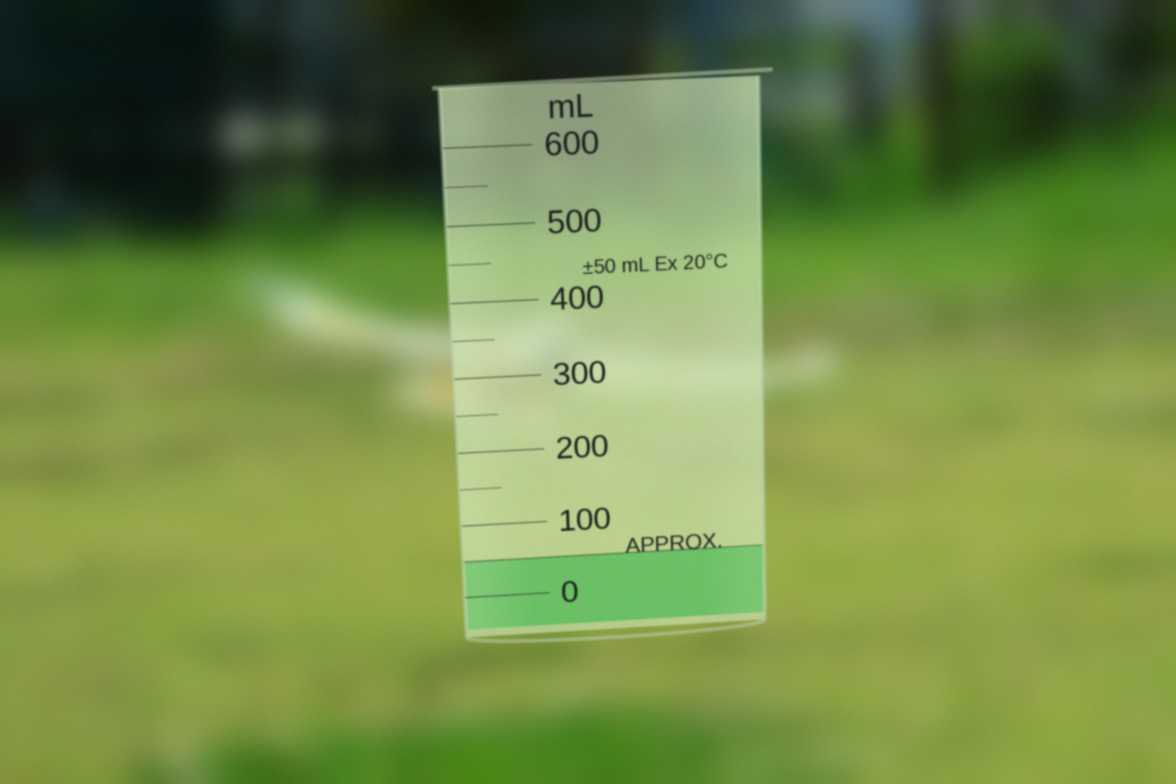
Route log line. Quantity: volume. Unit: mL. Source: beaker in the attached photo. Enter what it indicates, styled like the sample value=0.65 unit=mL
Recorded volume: value=50 unit=mL
